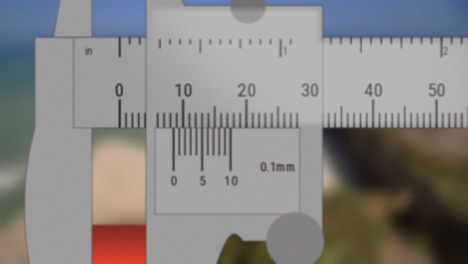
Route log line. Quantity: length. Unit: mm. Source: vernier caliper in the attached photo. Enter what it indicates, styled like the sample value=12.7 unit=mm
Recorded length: value=8.5 unit=mm
